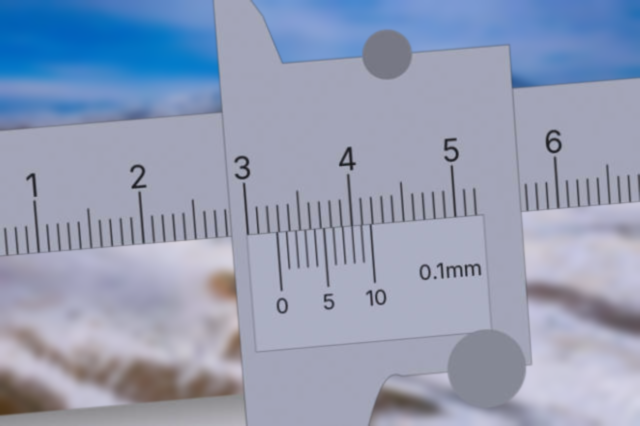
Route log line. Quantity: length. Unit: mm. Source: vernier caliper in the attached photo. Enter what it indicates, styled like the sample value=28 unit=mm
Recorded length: value=32.8 unit=mm
